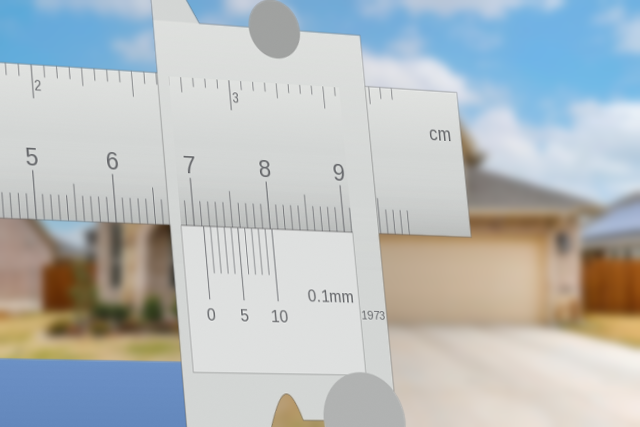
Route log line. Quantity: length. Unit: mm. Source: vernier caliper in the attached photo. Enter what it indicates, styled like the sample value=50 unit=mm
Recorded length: value=71.2 unit=mm
